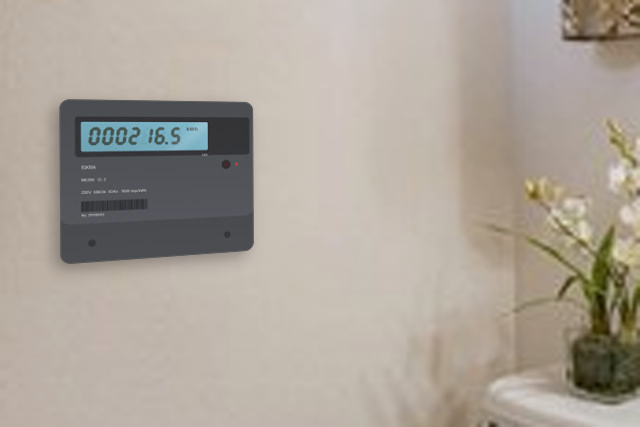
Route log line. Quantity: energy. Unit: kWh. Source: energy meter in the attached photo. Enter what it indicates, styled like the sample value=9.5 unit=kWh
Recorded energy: value=216.5 unit=kWh
